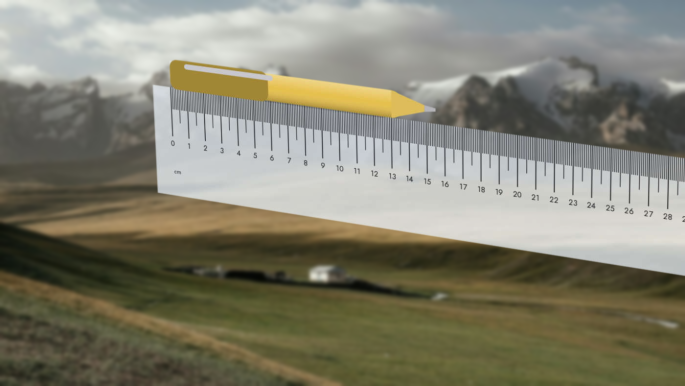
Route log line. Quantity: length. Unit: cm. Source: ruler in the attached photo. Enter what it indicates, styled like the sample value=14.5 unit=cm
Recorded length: value=15.5 unit=cm
